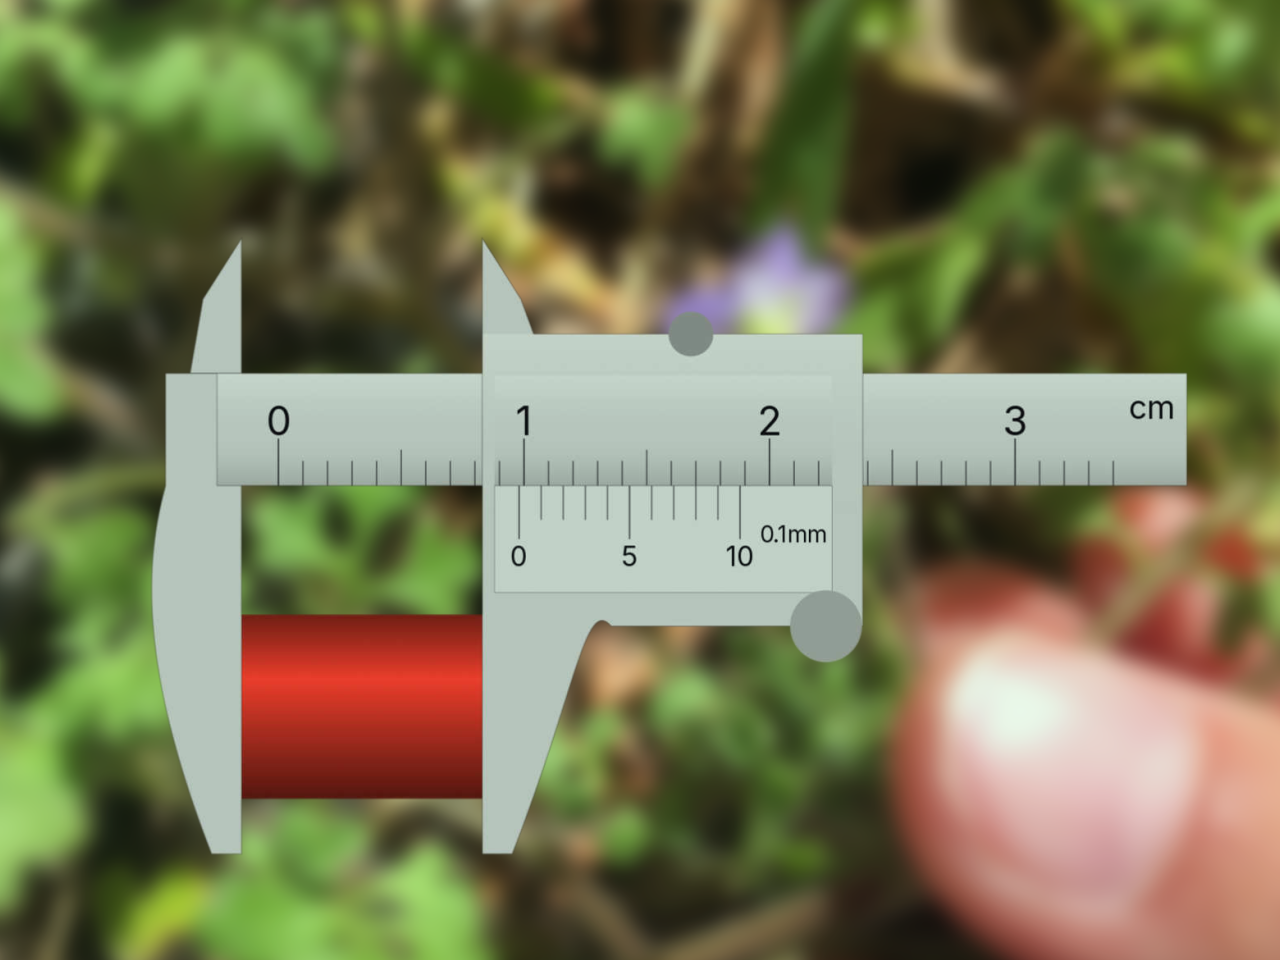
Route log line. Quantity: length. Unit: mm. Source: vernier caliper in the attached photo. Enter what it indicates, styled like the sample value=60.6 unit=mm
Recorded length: value=9.8 unit=mm
